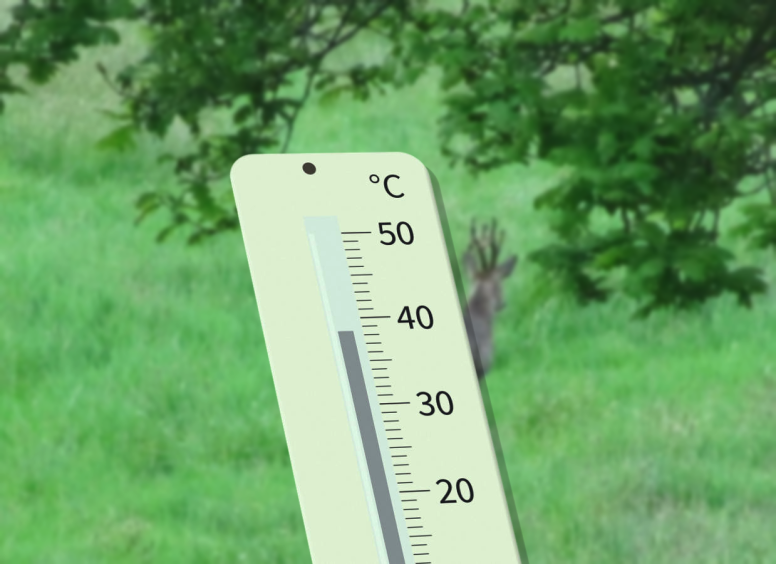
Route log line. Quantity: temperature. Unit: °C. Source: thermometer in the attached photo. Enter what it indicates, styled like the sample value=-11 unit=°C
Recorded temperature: value=38.5 unit=°C
